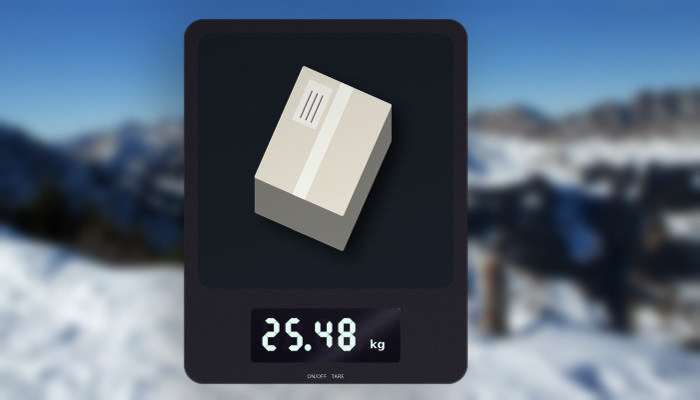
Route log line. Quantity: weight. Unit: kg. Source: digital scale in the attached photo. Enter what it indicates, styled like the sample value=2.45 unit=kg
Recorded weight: value=25.48 unit=kg
